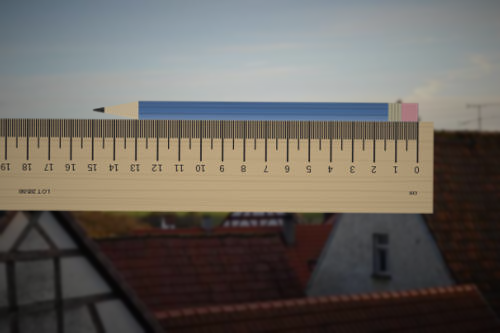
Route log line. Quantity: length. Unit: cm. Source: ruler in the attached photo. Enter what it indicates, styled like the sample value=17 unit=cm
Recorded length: value=15 unit=cm
